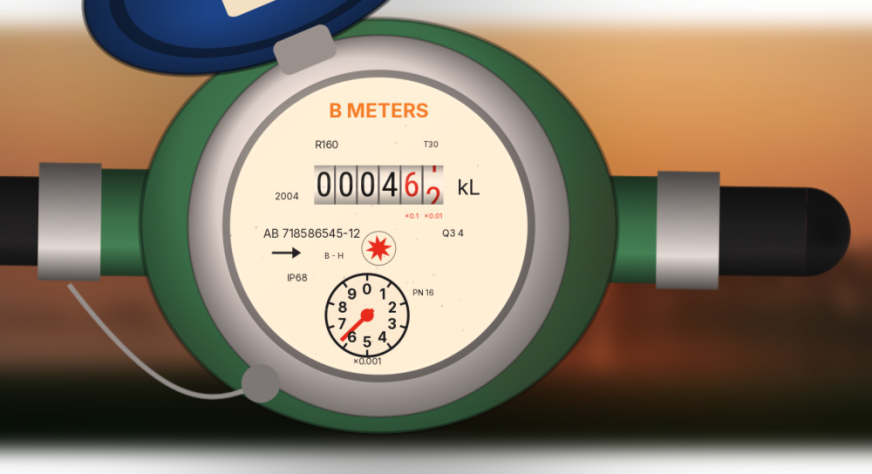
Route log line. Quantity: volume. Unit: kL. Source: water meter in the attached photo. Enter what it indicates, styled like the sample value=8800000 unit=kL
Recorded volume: value=4.616 unit=kL
